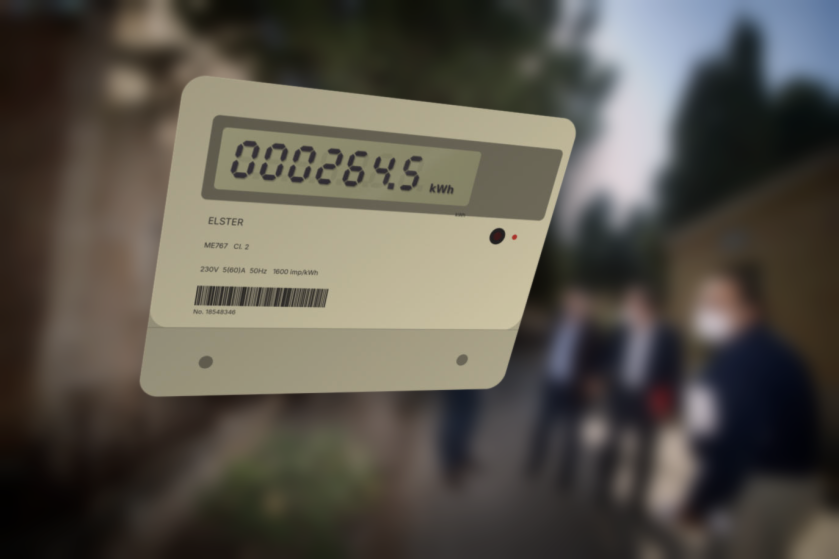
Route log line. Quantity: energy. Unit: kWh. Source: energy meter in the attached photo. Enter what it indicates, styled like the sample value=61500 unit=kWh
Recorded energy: value=264.5 unit=kWh
